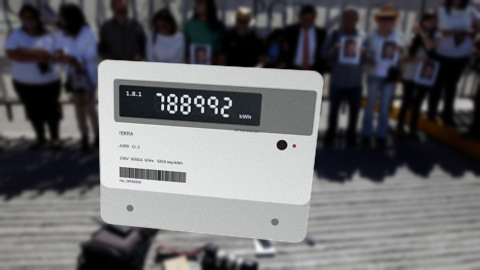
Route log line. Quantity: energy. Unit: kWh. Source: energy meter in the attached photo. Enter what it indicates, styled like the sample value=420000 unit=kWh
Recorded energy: value=788992 unit=kWh
